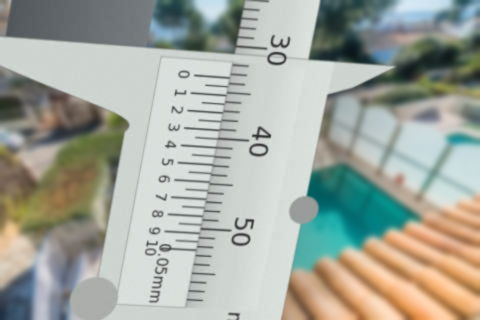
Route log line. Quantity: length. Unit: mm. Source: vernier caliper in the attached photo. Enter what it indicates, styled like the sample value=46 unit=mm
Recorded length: value=33.4 unit=mm
